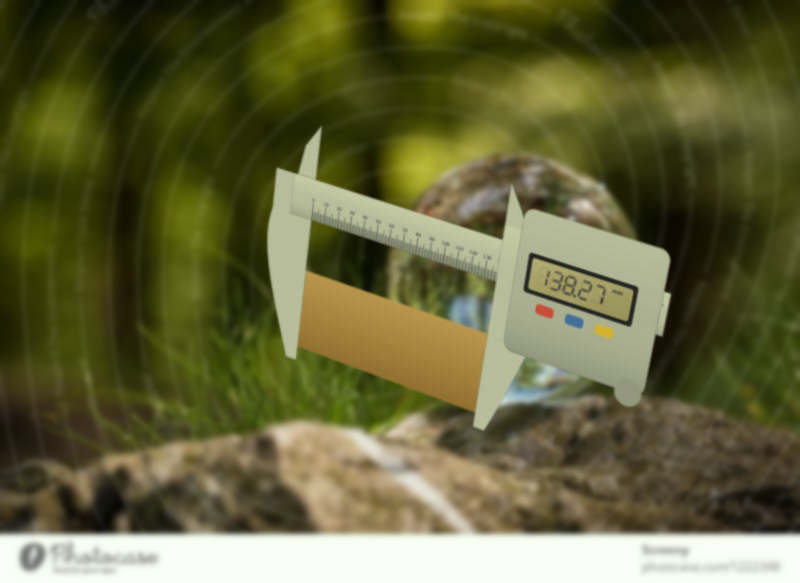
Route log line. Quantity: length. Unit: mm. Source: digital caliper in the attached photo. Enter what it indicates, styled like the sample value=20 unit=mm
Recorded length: value=138.27 unit=mm
